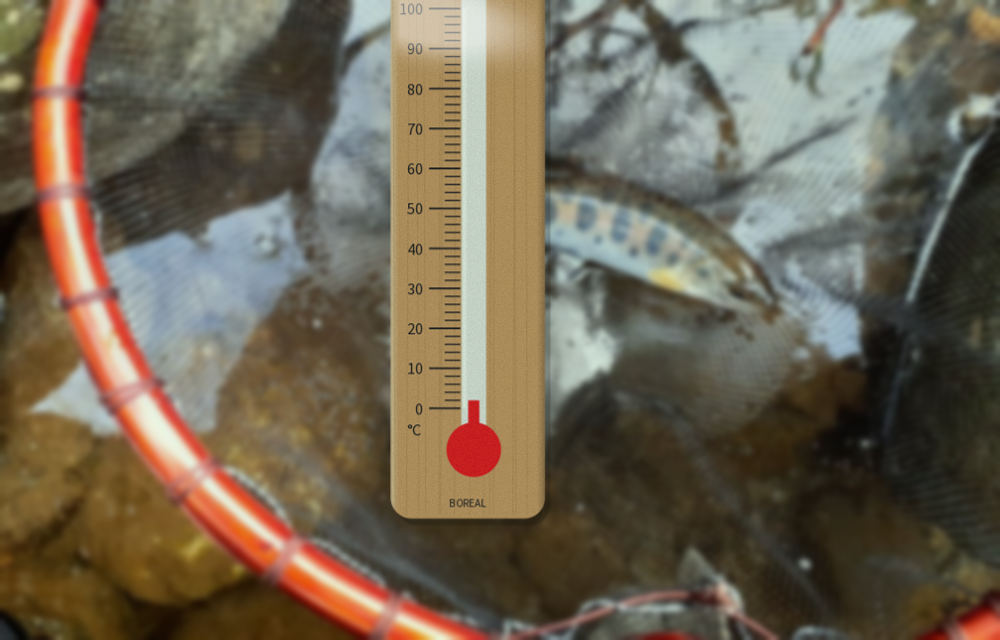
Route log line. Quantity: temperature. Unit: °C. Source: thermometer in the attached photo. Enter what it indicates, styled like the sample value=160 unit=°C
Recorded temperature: value=2 unit=°C
